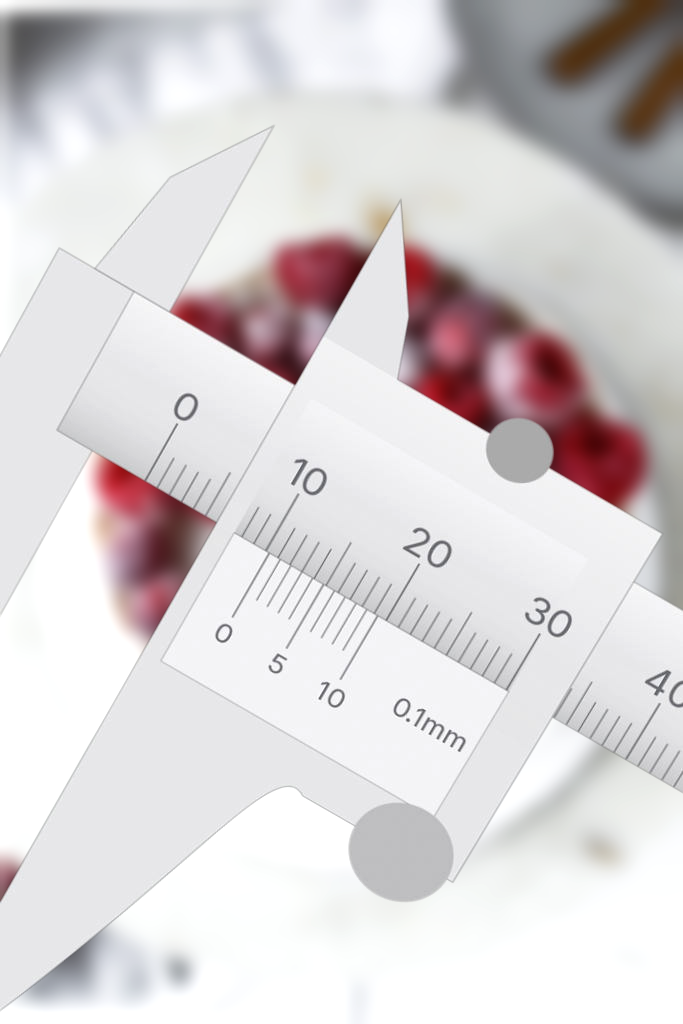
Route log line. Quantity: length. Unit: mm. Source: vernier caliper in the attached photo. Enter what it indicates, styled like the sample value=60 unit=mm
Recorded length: value=10.3 unit=mm
